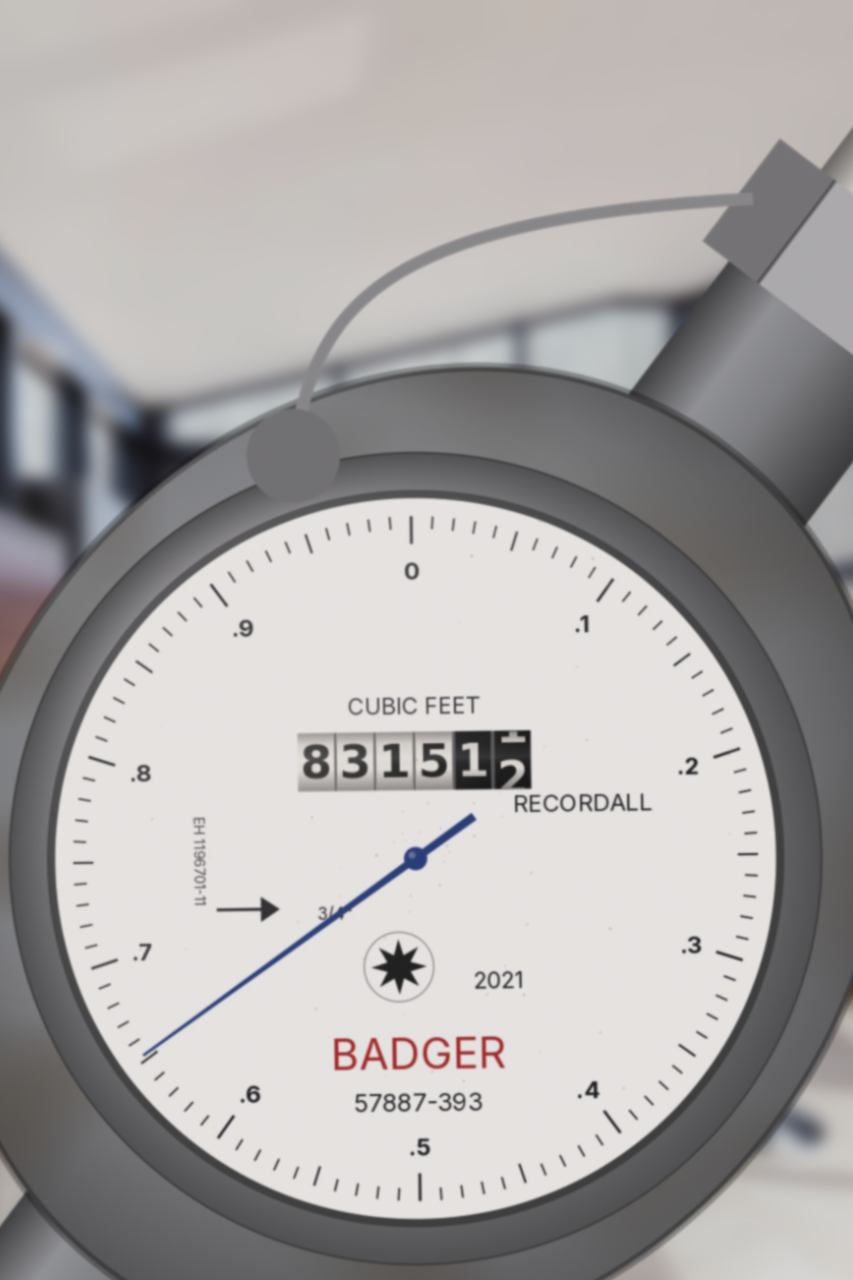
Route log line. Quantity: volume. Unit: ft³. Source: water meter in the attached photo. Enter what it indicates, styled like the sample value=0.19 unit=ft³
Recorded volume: value=831511.65 unit=ft³
